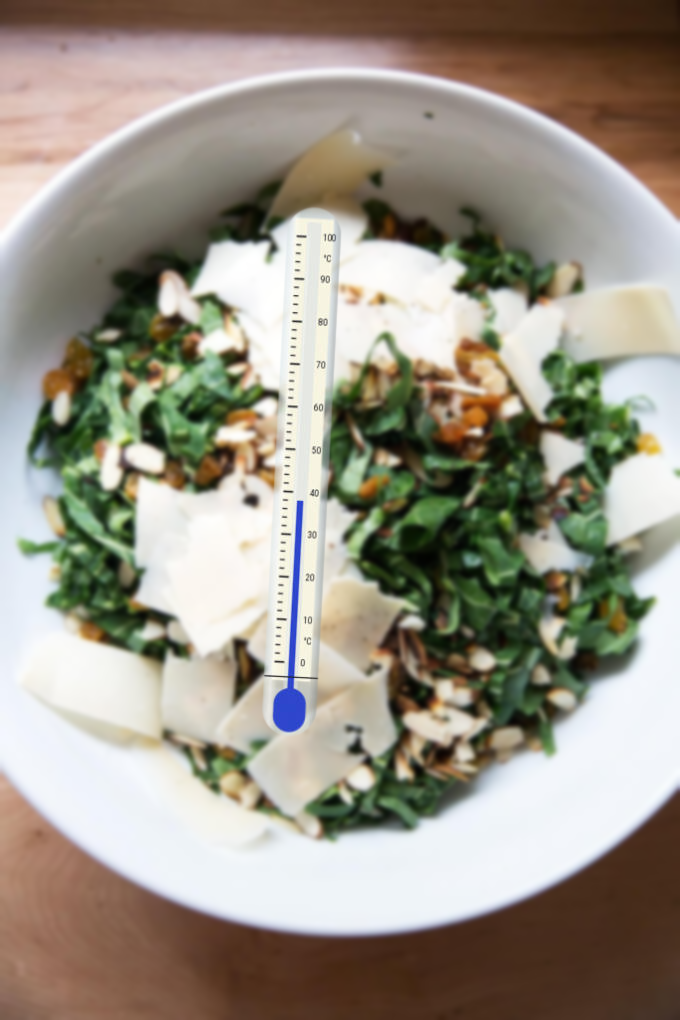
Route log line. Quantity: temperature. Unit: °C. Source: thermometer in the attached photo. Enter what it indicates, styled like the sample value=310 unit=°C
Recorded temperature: value=38 unit=°C
